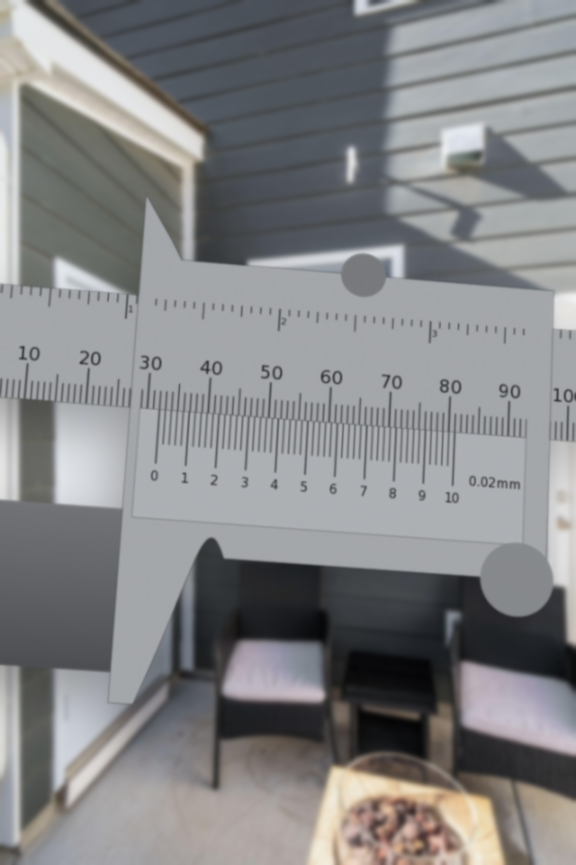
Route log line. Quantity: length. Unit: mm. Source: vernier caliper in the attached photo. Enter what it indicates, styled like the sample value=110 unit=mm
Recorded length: value=32.0 unit=mm
